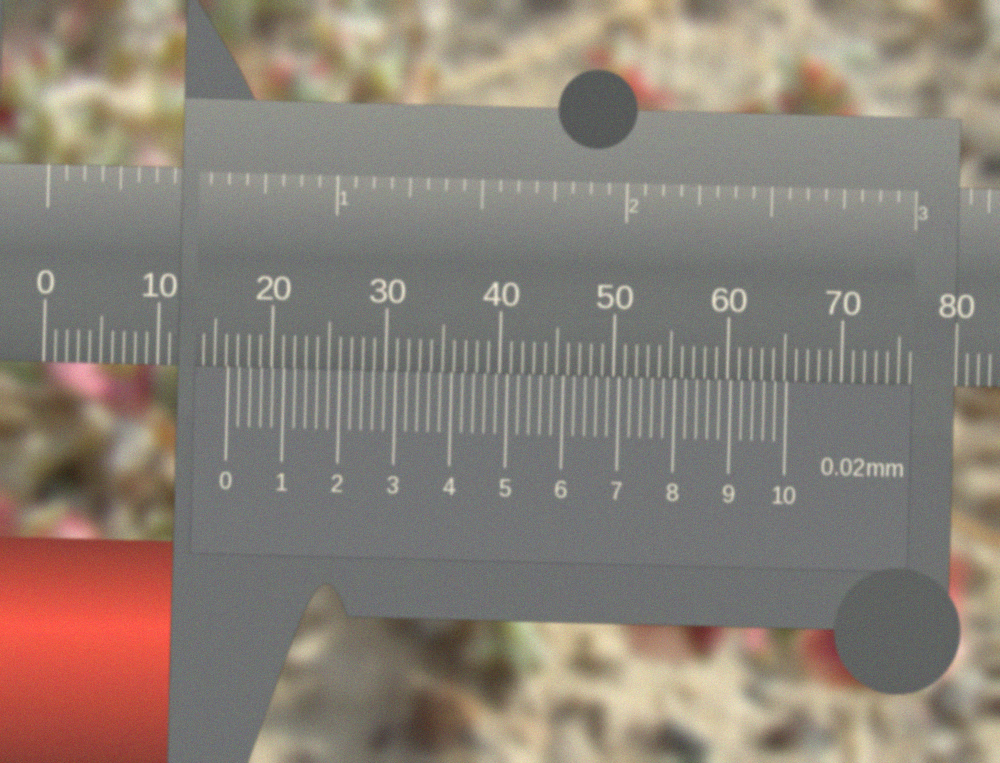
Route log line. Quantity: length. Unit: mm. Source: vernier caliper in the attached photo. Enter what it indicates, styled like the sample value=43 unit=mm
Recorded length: value=16.2 unit=mm
